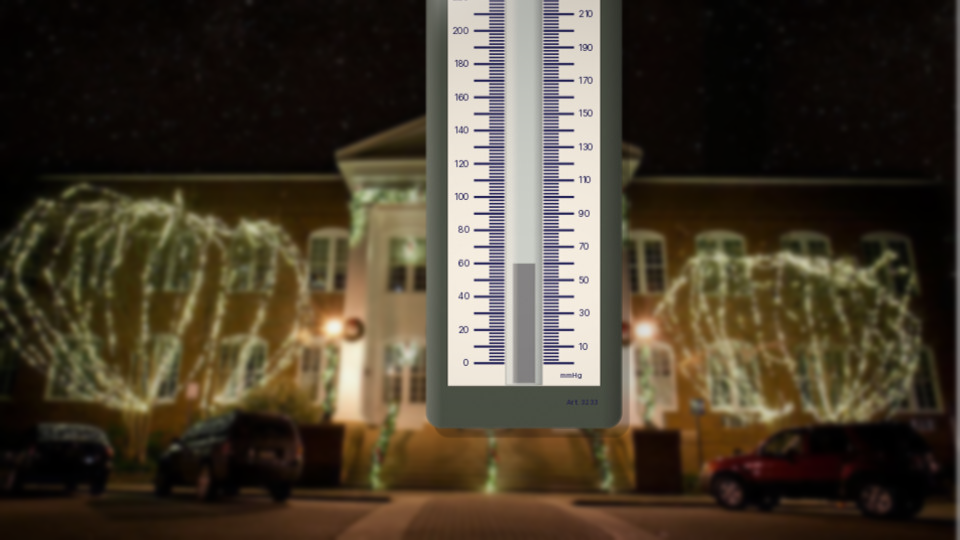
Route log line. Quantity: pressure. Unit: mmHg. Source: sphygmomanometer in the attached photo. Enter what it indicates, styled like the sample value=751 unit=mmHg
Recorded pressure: value=60 unit=mmHg
